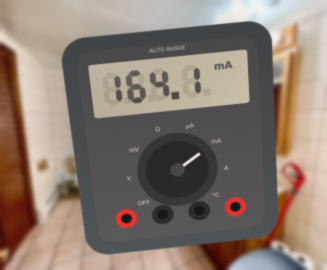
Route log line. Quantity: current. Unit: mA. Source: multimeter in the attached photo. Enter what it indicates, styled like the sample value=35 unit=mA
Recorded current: value=164.1 unit=mA
